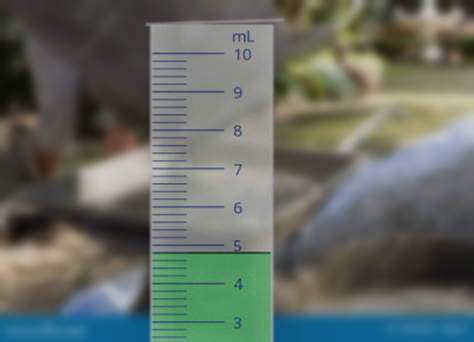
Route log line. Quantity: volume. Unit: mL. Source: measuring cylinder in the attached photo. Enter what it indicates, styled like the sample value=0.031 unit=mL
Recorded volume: value=4.8 unit=mL
